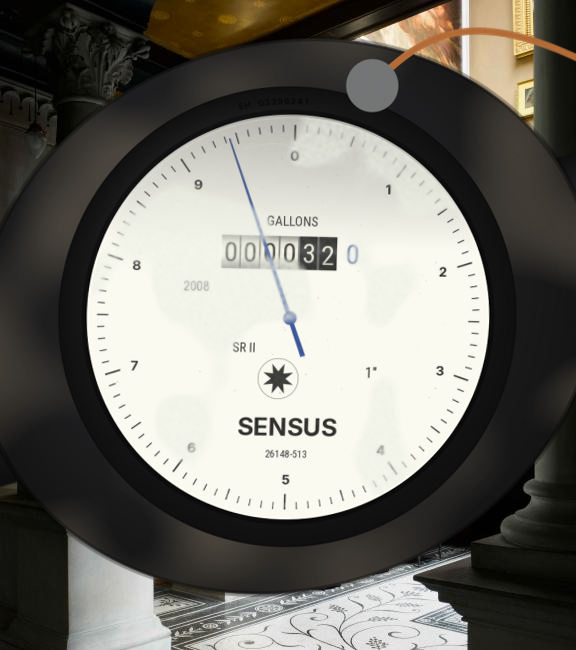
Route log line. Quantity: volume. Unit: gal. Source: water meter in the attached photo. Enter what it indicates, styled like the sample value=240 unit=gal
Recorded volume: value=319.4 unit=gal
